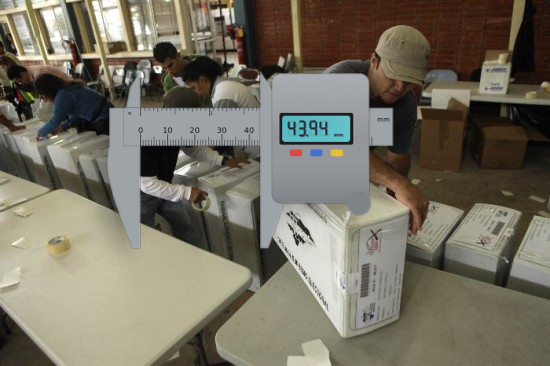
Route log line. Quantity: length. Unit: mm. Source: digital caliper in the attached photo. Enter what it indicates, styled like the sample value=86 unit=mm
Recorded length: value=43.94 unit=mm
